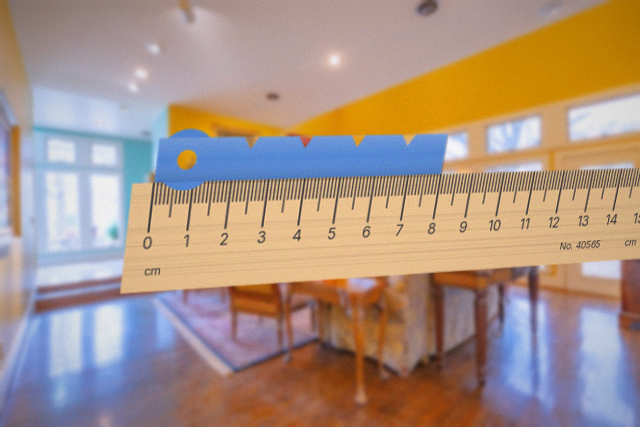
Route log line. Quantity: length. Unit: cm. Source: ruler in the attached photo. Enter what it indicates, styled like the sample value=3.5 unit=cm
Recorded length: value=8 unit=cm
